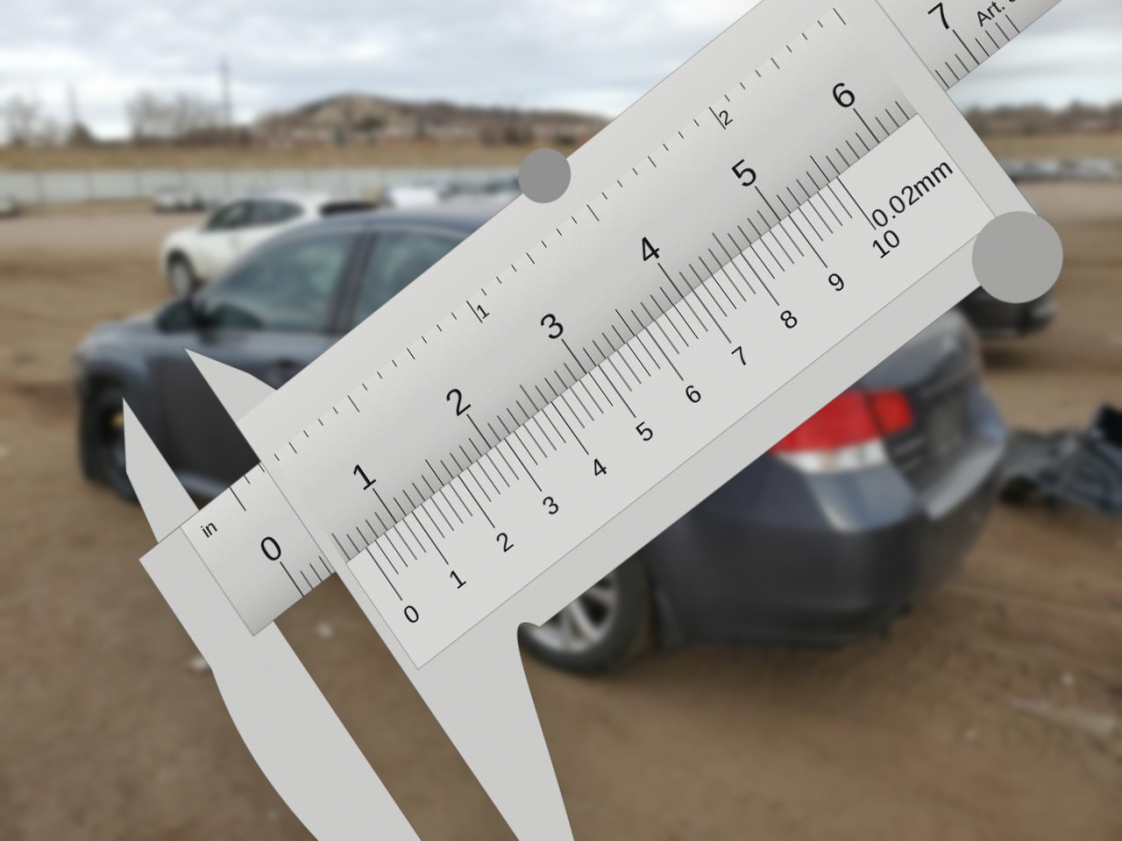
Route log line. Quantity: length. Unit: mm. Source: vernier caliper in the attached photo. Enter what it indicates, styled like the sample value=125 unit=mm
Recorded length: value=6.7 unit=mm
